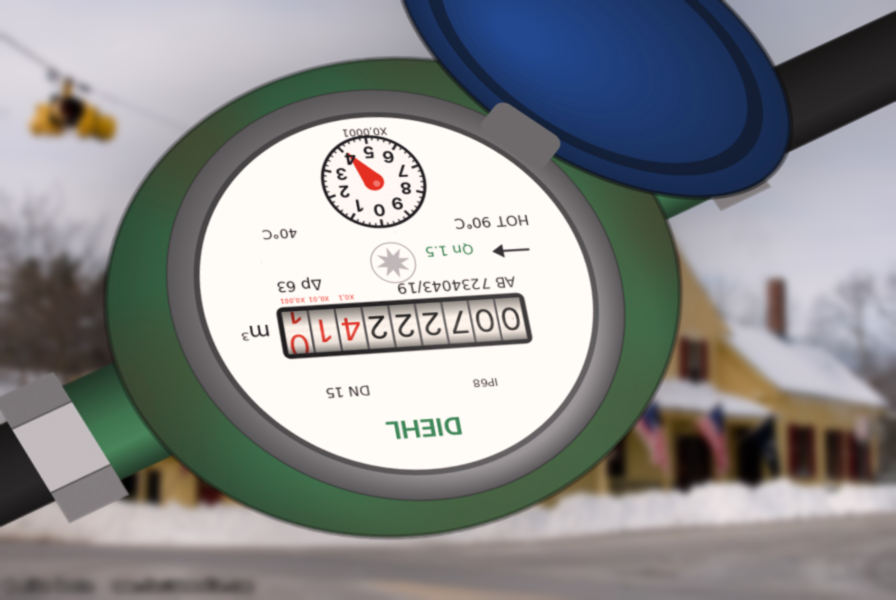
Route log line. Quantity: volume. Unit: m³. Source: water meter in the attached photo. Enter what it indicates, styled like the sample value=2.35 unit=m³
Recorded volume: value=7222.4104 unit=m³
